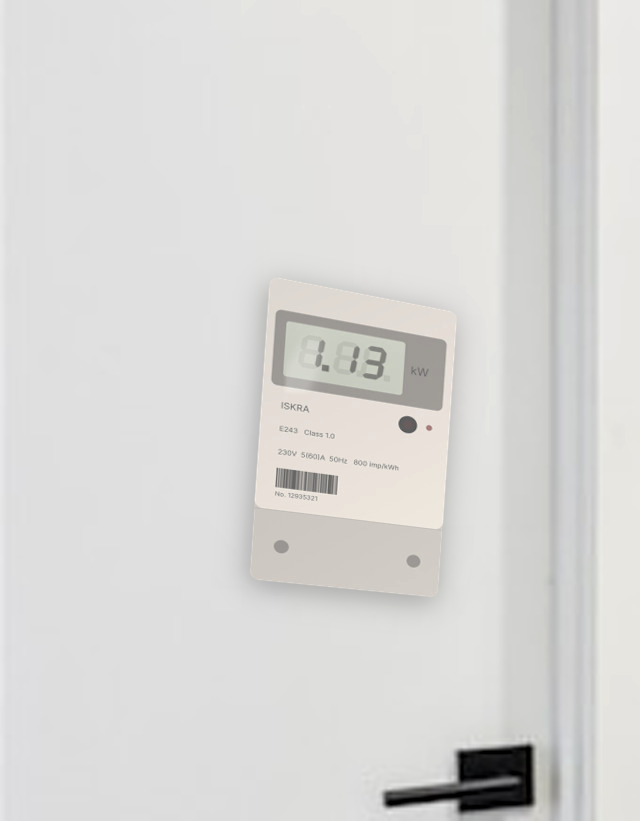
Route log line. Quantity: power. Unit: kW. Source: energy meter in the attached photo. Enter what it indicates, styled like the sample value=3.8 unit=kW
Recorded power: value=1.13 unit=kW
